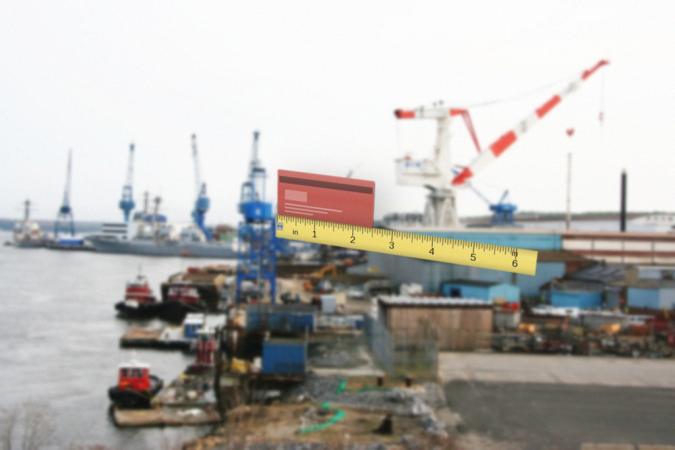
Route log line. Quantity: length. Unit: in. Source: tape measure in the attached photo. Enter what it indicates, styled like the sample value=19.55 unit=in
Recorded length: value=2.5 unit=in
